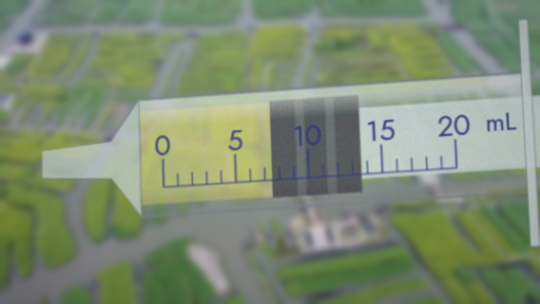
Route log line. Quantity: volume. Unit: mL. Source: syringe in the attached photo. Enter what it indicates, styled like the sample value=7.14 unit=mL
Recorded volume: value=7.5 unit=mL
